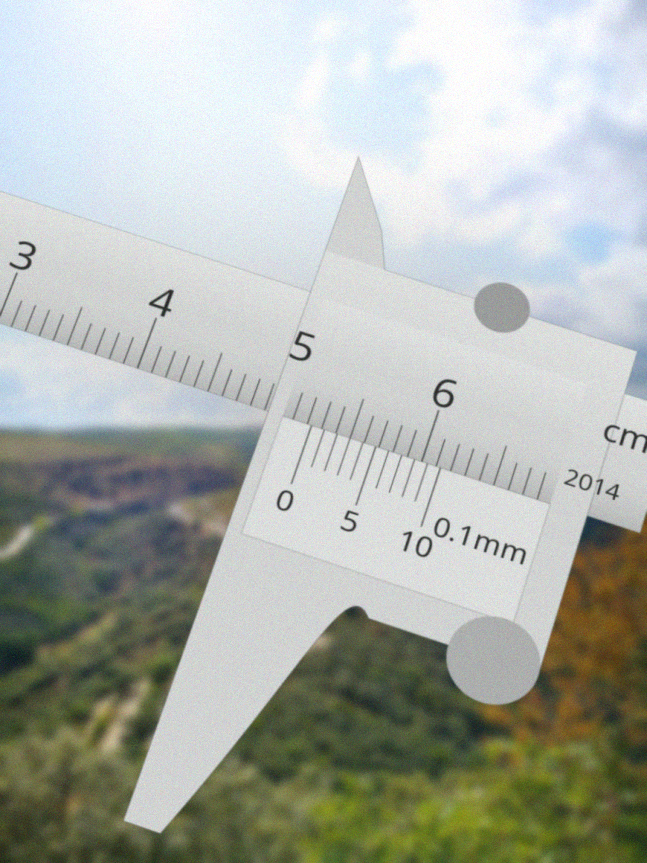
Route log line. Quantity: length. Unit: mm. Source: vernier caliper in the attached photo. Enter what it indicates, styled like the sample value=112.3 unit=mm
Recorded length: value=52.3 unit=mm
